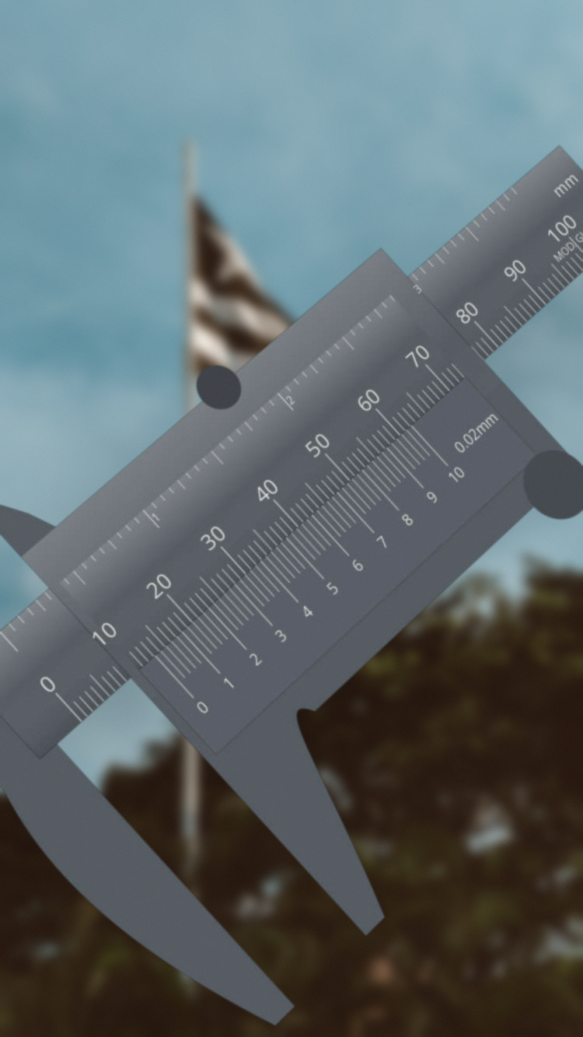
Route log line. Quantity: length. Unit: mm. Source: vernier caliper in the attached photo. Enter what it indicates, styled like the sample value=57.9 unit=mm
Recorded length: value=13.2 unit=mm
